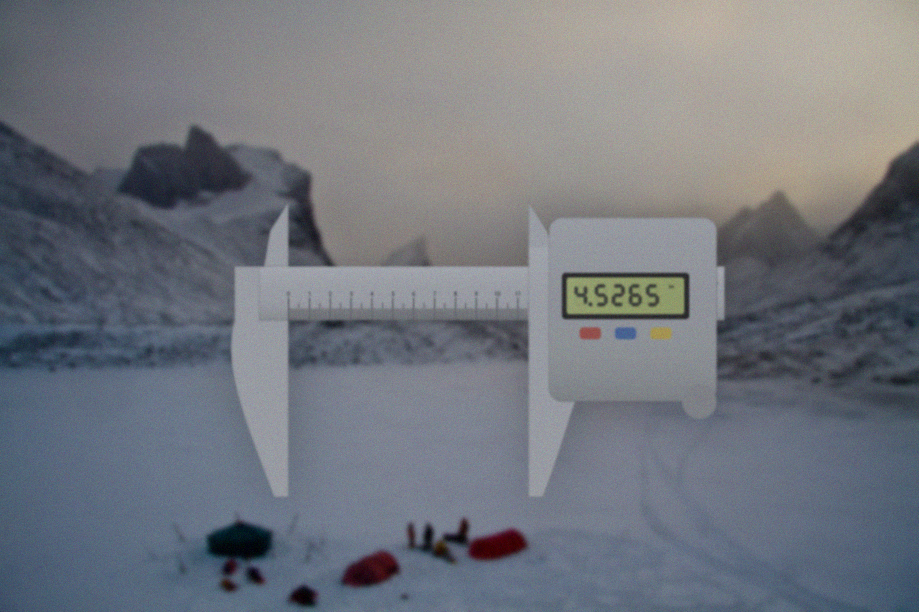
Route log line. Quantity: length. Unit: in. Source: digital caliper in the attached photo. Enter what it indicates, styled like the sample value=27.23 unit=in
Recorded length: value=4.5265 unit=in
